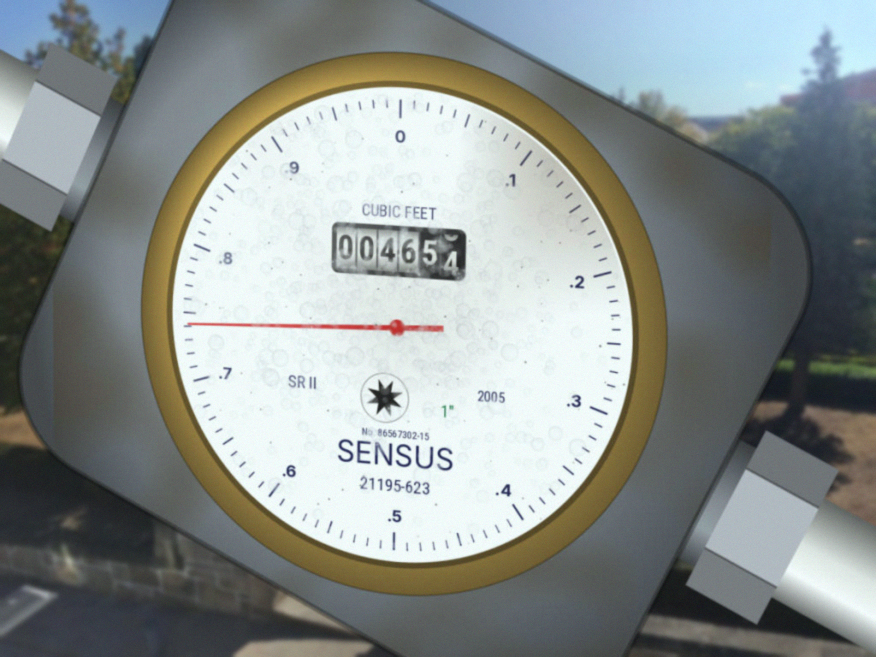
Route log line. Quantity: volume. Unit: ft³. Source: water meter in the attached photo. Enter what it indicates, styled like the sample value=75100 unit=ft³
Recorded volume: value=4653.74 unit=ft³
